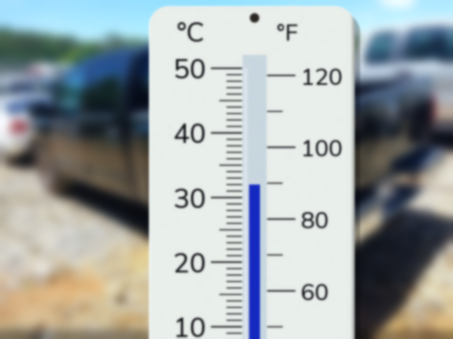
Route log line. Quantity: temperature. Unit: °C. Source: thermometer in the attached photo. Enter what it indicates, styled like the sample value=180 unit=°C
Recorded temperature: value=32 unit=°C
